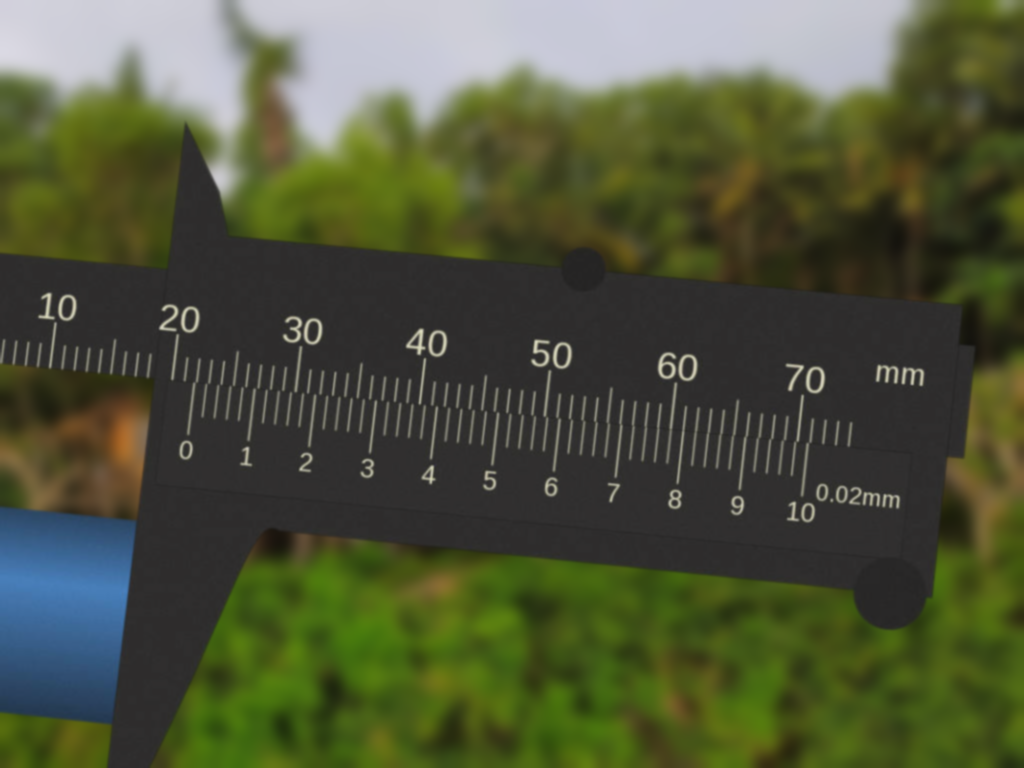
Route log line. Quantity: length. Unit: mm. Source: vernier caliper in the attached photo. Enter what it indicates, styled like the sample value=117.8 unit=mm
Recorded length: value=21.8 unit=mm
